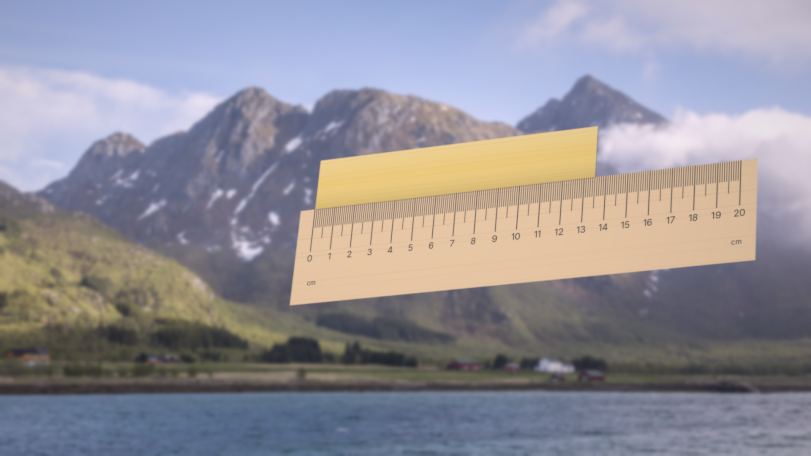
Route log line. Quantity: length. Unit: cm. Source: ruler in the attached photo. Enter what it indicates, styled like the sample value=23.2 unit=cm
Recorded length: value=13.5 unit=cm
